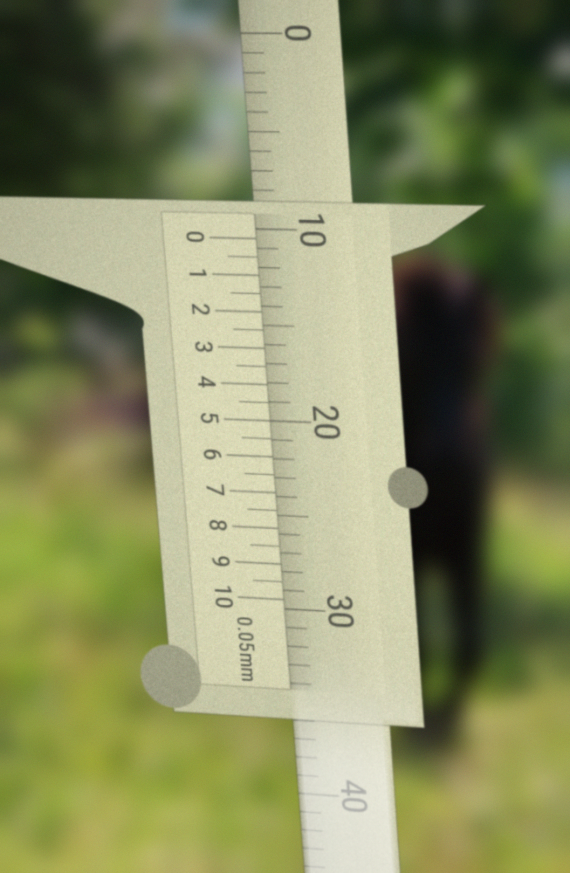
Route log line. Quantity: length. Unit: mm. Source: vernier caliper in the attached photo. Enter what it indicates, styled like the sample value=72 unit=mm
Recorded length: value=10.5 unit=mm
